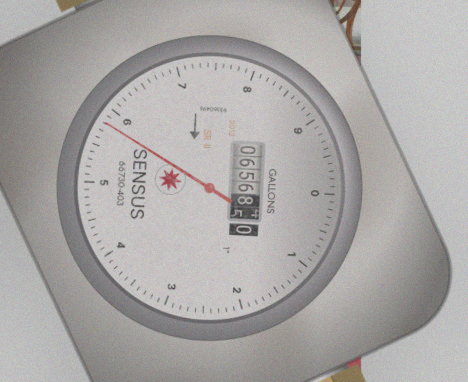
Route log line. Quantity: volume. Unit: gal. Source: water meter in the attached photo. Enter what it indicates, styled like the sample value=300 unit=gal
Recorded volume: value=656845.8 unit=gal
